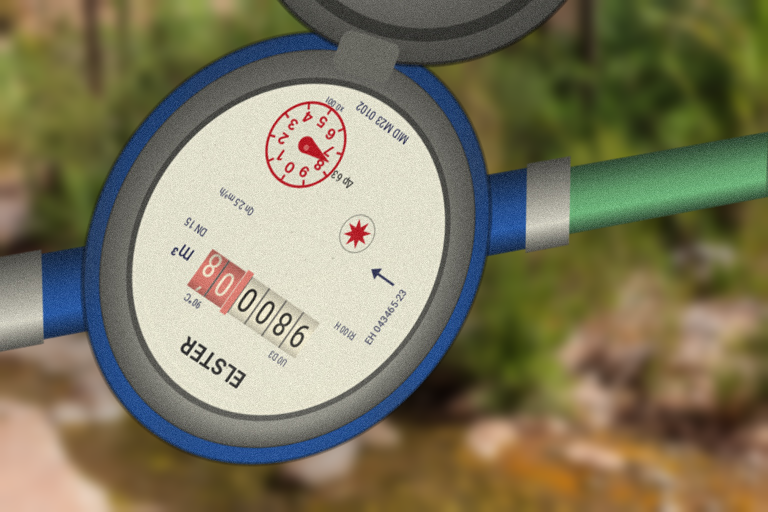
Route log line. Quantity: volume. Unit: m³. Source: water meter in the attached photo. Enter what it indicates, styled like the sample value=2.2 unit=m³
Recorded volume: value=9800.077 unit=m³
